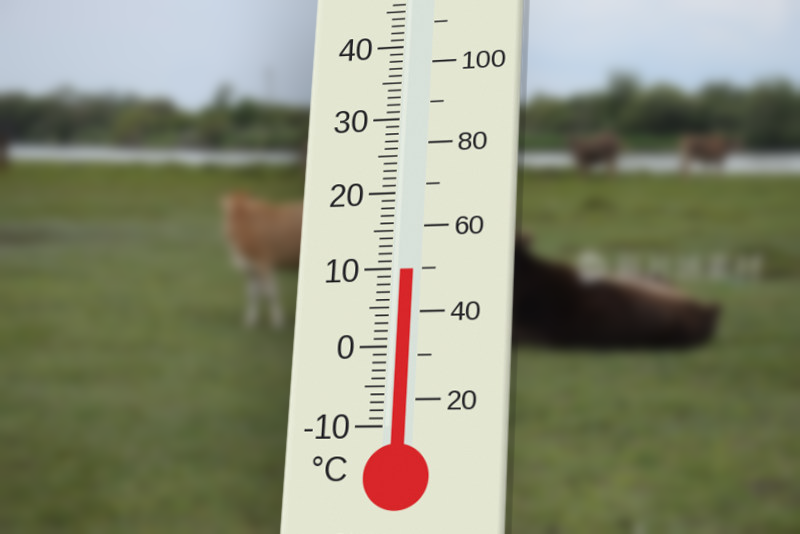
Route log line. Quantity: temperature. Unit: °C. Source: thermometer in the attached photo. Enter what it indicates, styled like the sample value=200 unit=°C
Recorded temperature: value=10 unit=°C
